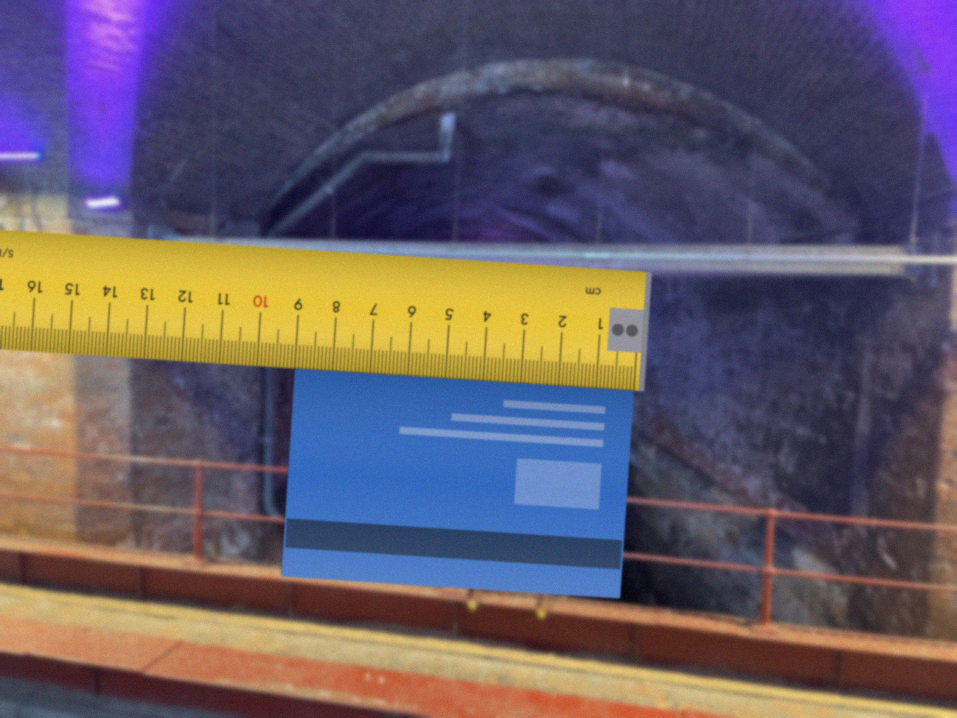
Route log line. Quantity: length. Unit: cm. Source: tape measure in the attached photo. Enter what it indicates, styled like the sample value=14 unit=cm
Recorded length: value=9 unit=cm
